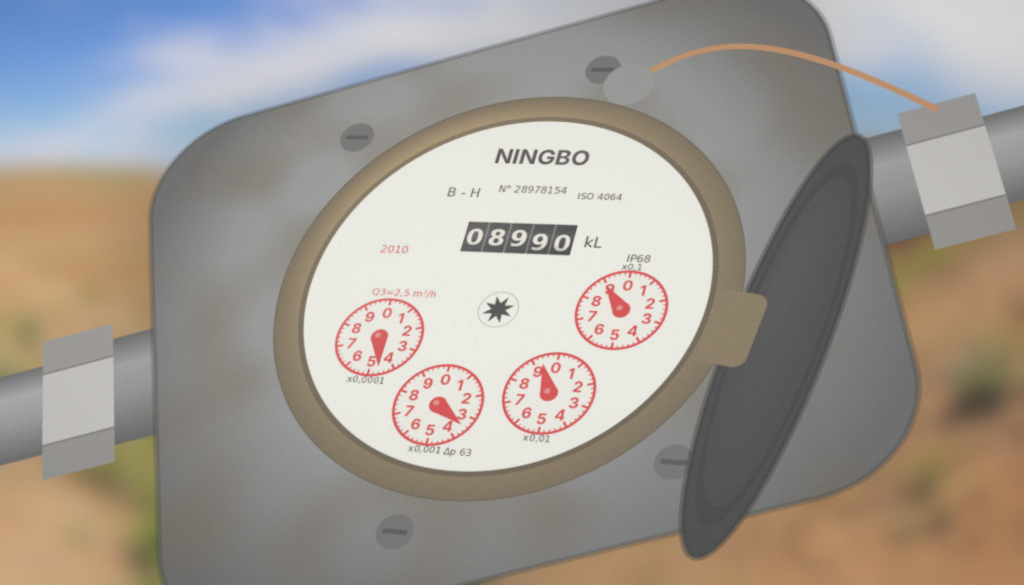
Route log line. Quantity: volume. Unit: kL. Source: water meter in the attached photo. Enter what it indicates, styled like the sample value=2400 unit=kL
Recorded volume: value=8989.8934 unit=kL
